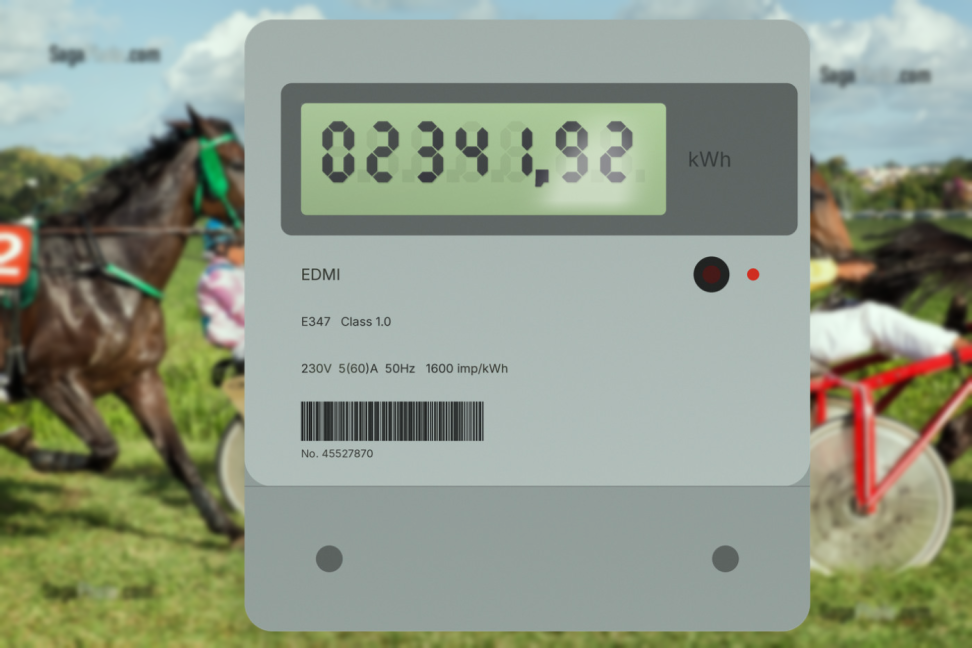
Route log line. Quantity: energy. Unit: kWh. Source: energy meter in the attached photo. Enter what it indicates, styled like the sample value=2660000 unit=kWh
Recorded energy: value=2341.92 unit=kWh
